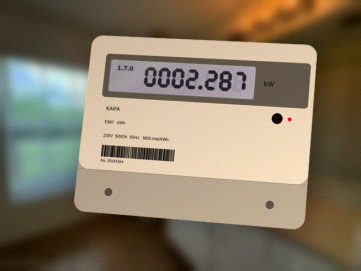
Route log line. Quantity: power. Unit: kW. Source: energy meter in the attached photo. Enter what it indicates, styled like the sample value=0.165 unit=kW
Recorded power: value=2.287 unit=kW
